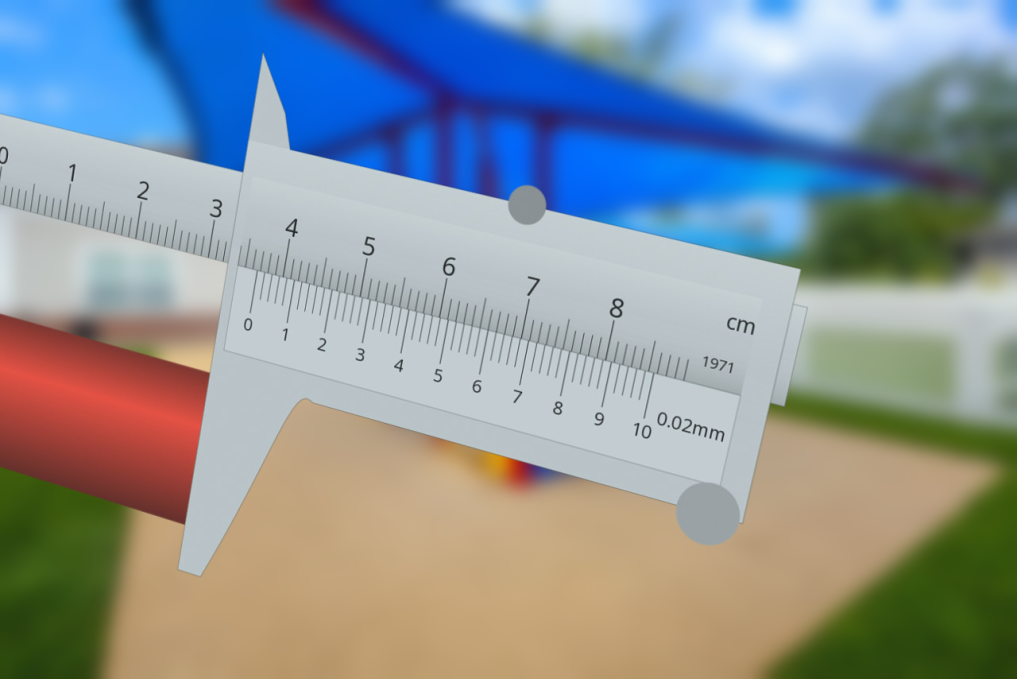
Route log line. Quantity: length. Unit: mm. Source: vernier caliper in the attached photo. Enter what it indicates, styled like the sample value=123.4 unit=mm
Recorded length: value=36.6 unit=mm
